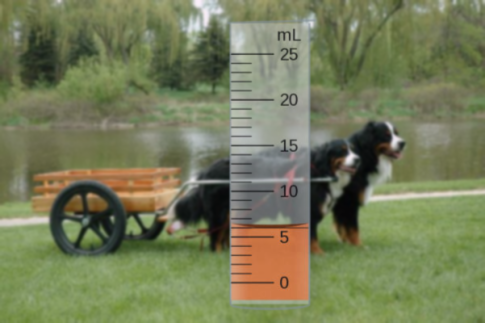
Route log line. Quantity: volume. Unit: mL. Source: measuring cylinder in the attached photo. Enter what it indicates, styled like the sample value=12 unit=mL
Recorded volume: value=6 unit=mL
